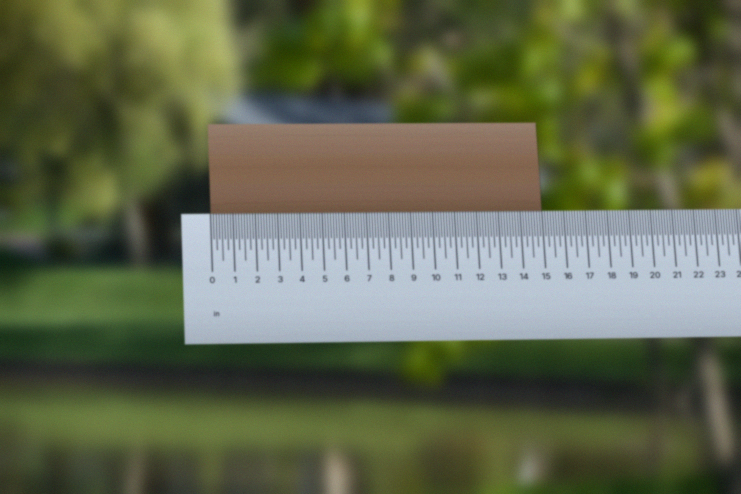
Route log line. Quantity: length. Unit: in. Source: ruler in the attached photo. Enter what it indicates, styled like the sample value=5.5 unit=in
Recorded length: value=15 unit=in
